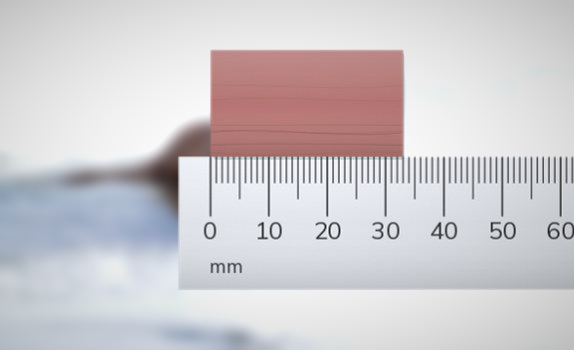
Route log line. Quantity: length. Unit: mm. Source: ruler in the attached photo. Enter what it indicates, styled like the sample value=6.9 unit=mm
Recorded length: value=33 unit=mm
